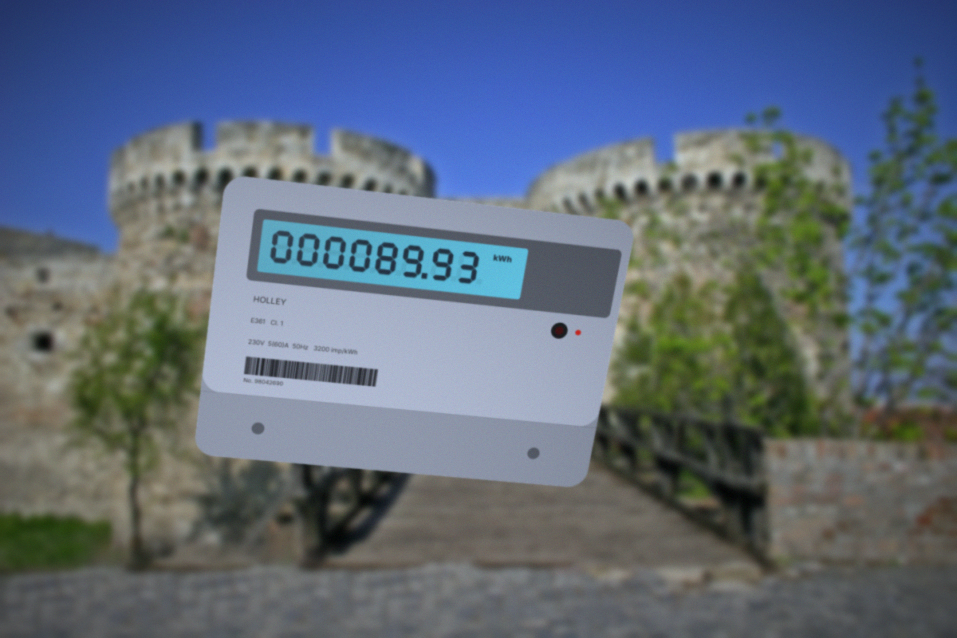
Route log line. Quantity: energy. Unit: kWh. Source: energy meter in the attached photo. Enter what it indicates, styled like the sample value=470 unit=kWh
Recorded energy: value=89.93 unit=kWh
